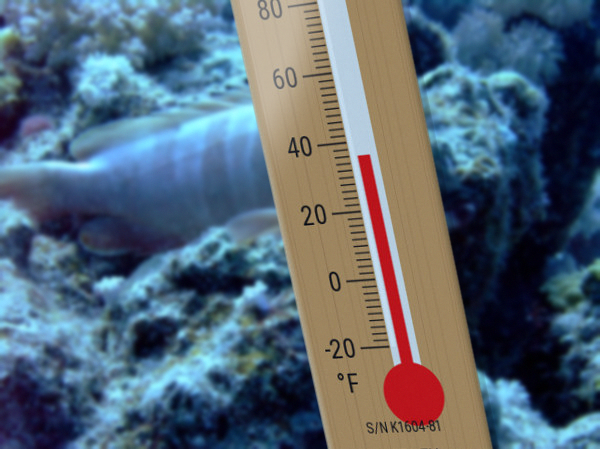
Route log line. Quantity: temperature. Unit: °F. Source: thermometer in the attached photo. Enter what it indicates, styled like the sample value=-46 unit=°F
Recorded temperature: value=36 unit=°F
